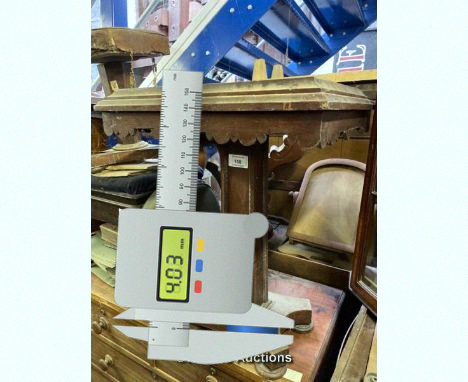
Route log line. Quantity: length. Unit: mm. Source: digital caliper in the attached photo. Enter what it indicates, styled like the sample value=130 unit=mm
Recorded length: value=4.03 unit=mm
